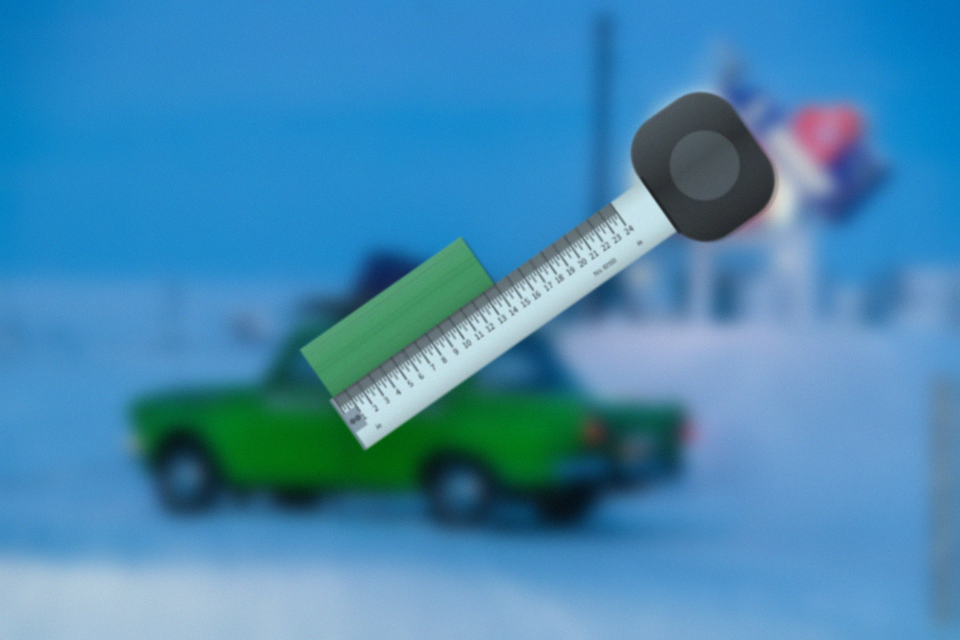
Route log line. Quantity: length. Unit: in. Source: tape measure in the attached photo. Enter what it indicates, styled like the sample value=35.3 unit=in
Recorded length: value=14 unit=in
